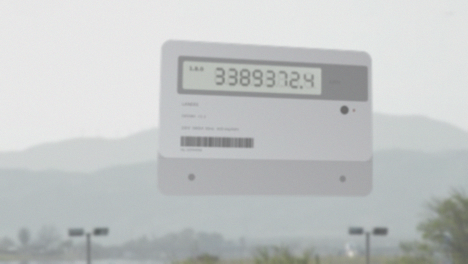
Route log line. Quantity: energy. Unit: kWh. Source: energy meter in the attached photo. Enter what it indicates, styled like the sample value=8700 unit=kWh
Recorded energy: value=3389372.4 unit=kWh
